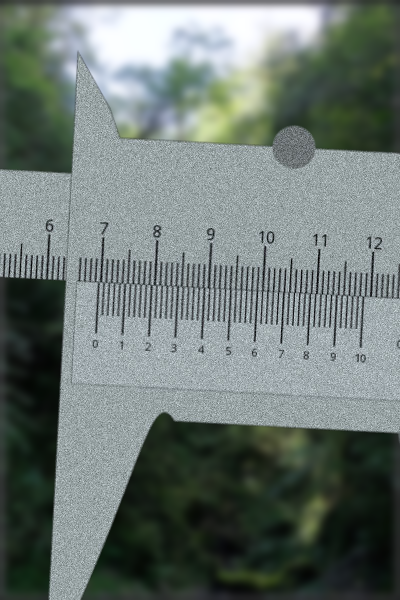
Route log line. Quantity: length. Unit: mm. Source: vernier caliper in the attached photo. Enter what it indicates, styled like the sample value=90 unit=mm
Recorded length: value=69.6 unit=mm
